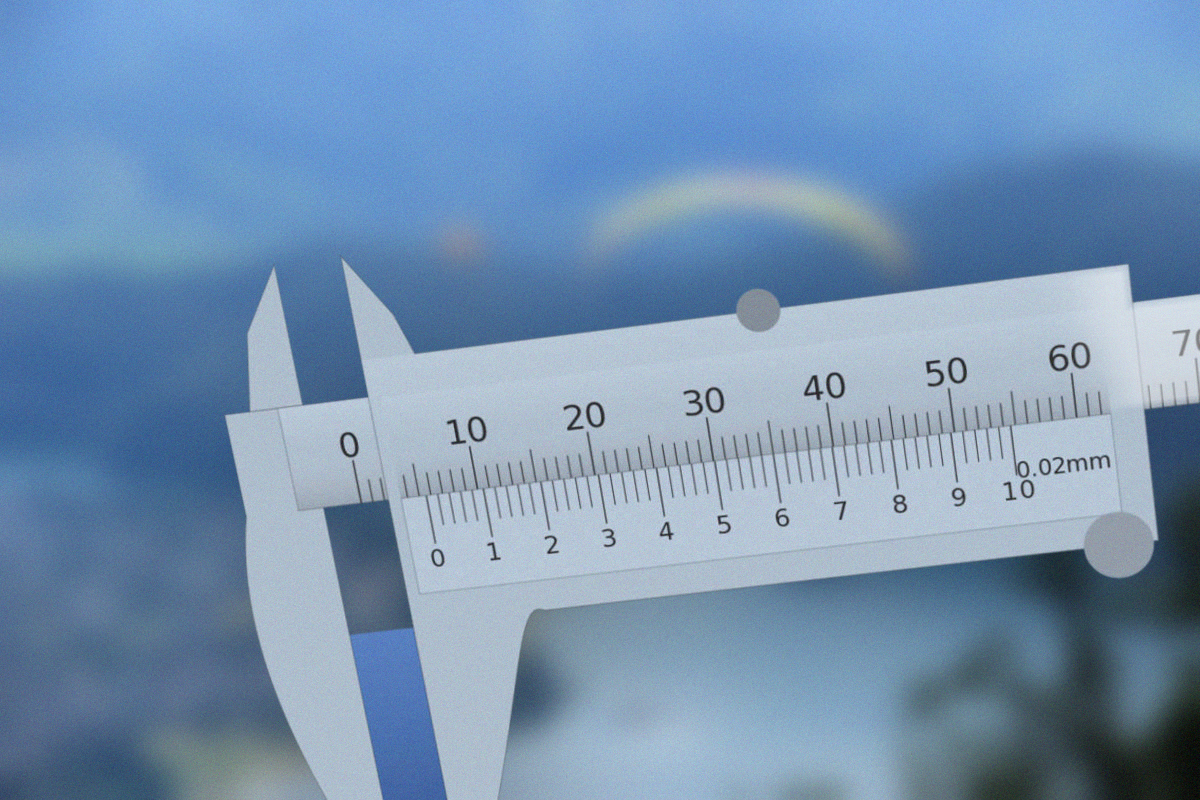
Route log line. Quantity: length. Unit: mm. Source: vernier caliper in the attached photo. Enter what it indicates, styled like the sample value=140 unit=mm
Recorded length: value=5.6 unit=mm
